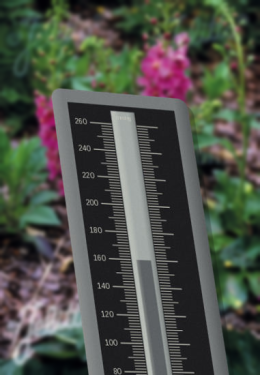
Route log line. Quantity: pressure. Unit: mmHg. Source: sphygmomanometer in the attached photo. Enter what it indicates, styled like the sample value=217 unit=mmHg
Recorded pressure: value=160 unit=mmHg
